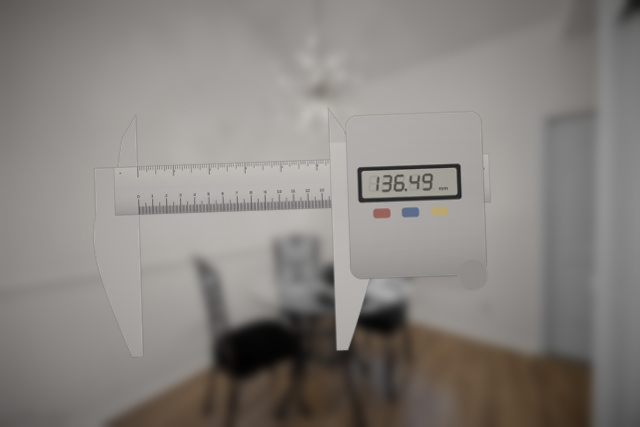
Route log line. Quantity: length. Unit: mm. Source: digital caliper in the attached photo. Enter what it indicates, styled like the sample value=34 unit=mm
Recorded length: value=136.49 unit=mm
